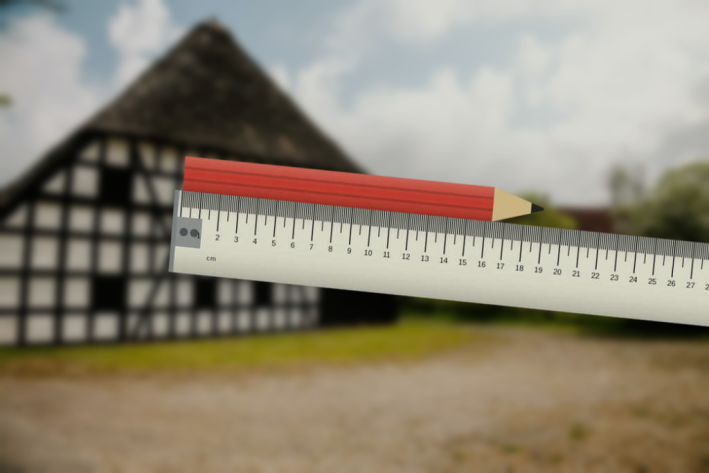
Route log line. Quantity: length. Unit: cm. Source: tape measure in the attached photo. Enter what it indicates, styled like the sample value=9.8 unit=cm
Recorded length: value=19 unit=cm
